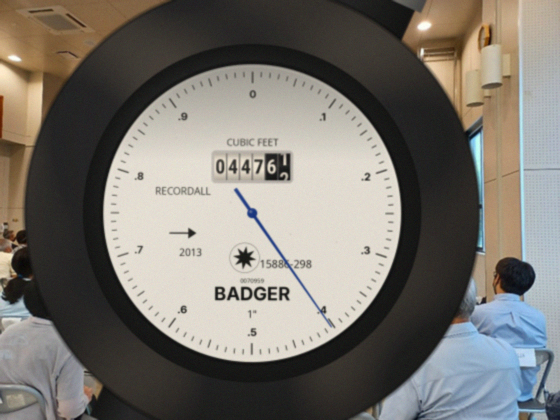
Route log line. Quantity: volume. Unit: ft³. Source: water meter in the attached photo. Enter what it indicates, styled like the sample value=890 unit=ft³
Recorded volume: value=44761.40 unit=ft³
